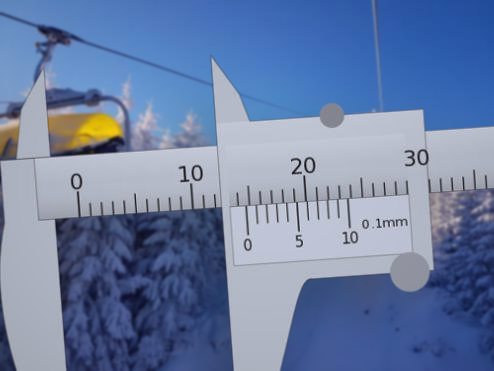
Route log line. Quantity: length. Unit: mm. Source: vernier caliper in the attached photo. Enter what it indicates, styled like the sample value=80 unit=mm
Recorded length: value=14.7 unit=mm
